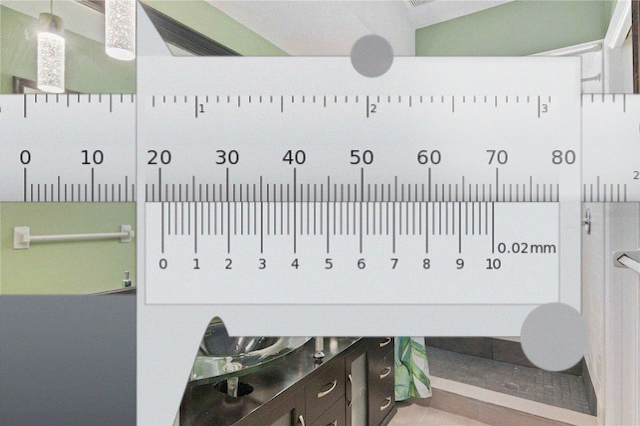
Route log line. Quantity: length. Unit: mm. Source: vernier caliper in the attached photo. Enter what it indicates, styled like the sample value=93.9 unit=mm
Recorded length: value=20.4 unit=mm
